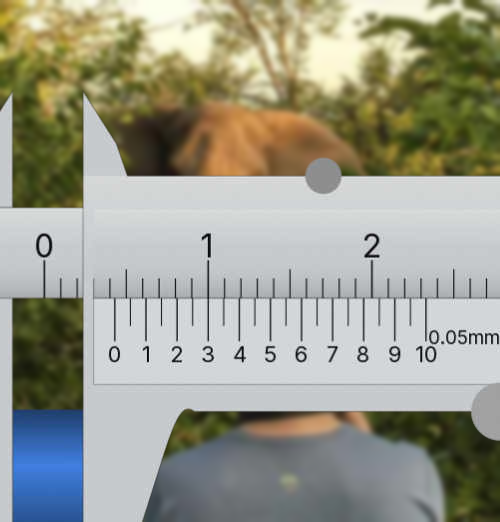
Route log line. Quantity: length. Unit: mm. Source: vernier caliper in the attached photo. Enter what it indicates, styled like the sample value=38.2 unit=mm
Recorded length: value=4.3 unit=mm
